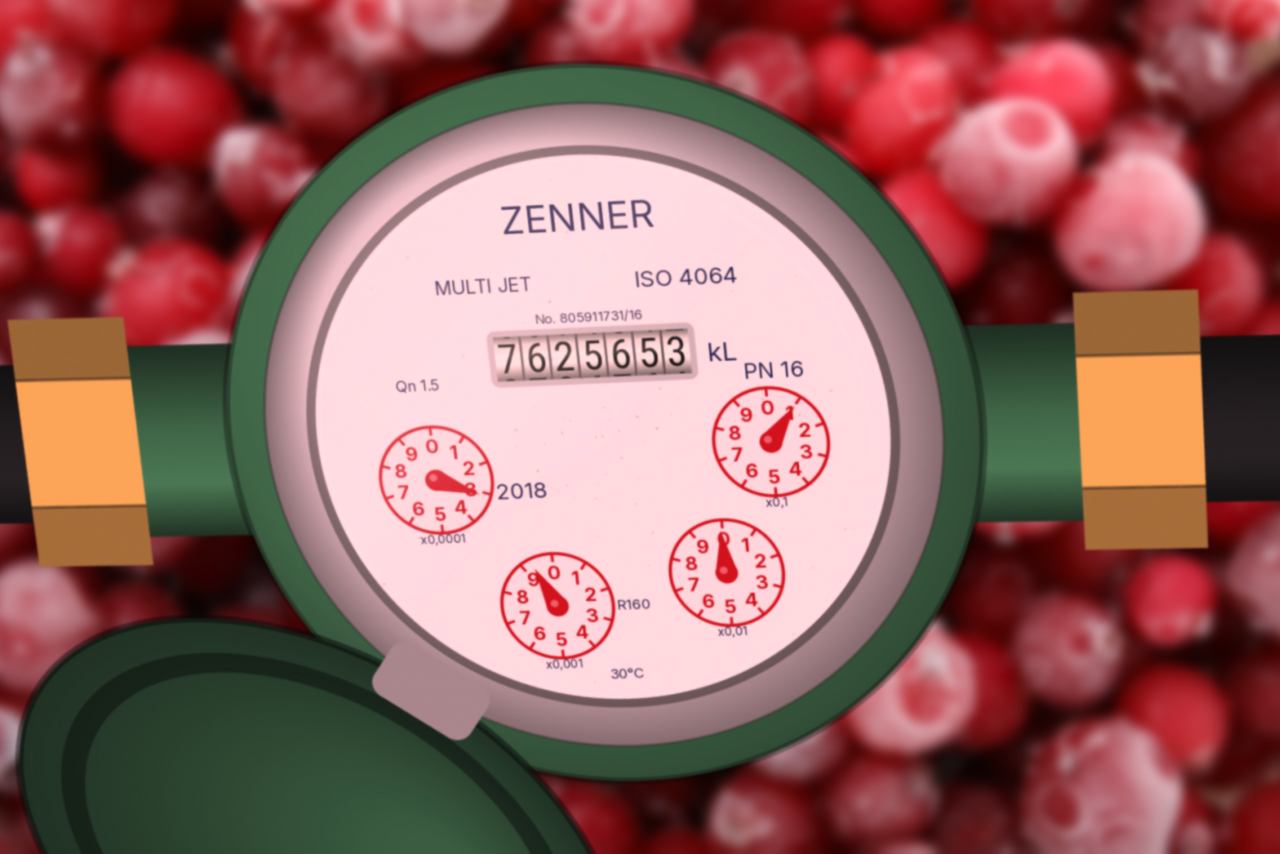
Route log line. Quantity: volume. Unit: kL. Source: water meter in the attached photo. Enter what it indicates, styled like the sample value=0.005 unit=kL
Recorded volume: value=7625653.0993 unit=kL
